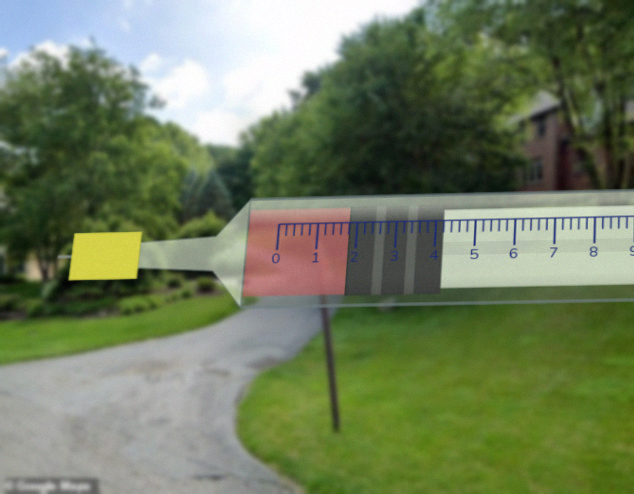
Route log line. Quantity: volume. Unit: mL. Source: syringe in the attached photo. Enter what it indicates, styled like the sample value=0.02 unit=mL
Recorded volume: value=1.8 unit=mL
